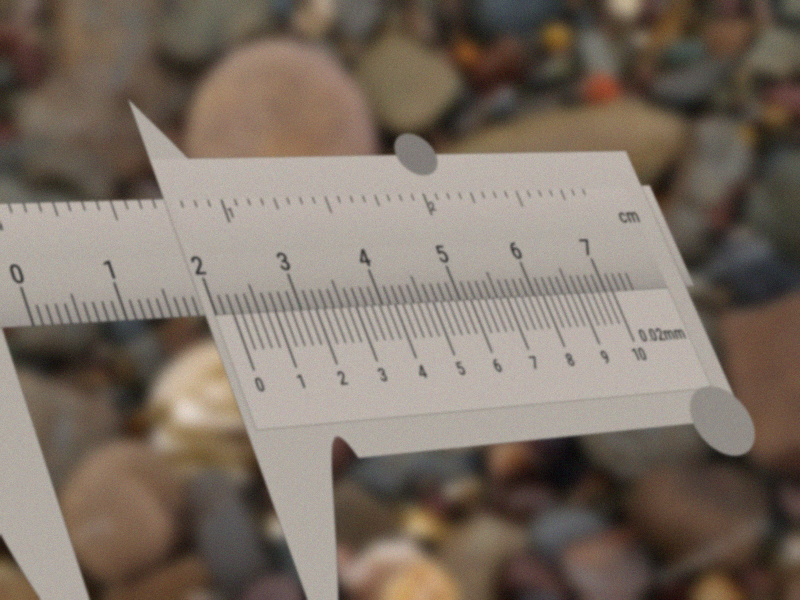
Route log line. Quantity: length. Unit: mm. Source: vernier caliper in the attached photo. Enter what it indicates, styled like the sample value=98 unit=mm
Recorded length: value=22.0 unit=mm
